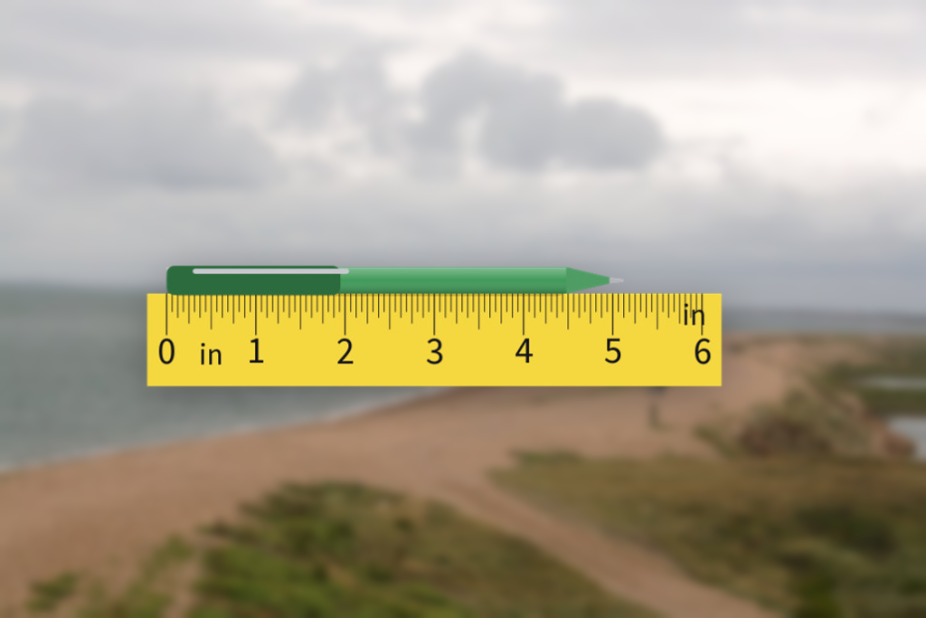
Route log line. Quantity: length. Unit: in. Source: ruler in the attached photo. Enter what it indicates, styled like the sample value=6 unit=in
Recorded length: value=5.125 unit=in
